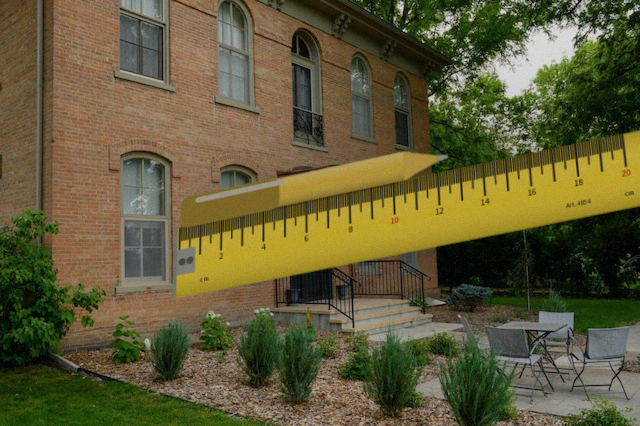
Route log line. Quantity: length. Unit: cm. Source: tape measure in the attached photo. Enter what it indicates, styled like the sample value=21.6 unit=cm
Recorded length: value=12.5 unit=cm
